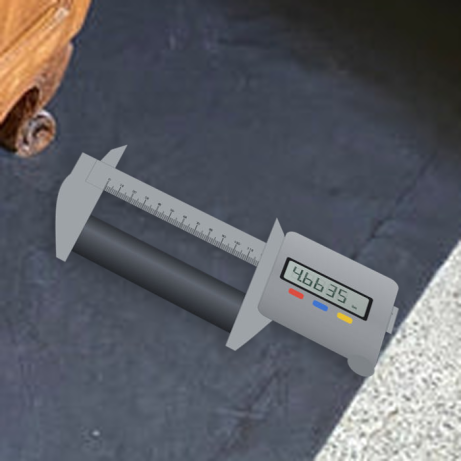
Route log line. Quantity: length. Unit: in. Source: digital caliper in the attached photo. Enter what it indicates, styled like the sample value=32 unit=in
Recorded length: value=4.6635 unit=in
